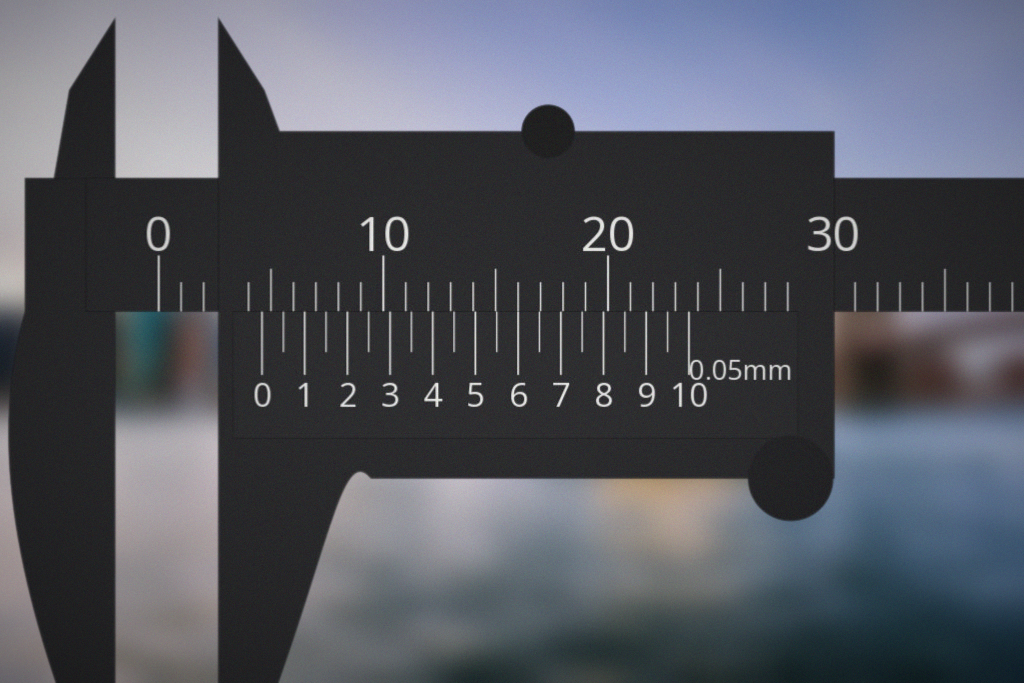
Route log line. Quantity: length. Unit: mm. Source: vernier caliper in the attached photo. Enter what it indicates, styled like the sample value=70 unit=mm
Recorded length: value=4.6 unit=mm
